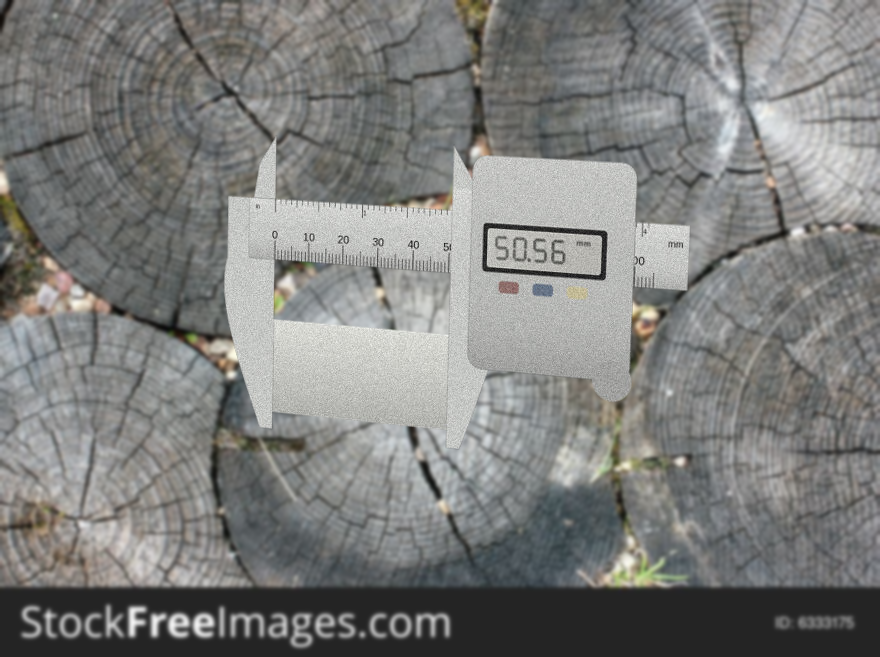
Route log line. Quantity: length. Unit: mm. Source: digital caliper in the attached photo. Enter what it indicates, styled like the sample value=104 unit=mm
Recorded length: value=50.56 unit=mm
